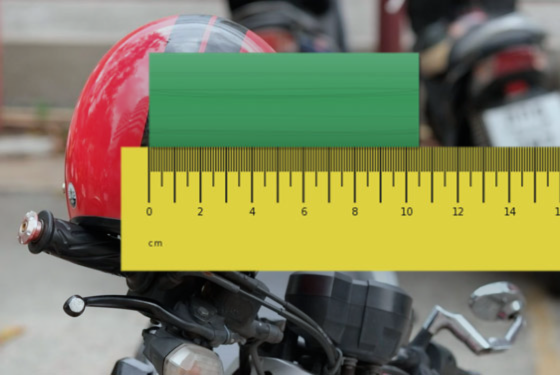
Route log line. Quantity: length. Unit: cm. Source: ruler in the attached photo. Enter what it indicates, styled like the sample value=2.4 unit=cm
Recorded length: value=10.5 unit=cm
